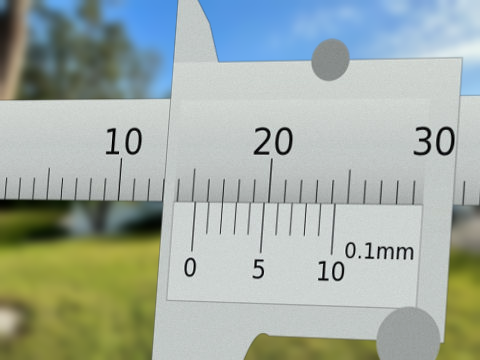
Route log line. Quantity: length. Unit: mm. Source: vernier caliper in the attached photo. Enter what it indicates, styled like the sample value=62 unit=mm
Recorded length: value=15.2 unit=mm
